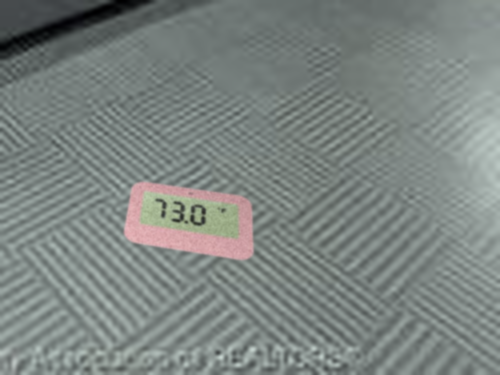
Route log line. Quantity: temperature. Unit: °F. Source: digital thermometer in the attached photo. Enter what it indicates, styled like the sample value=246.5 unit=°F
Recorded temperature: value=73.0 unit=°F
